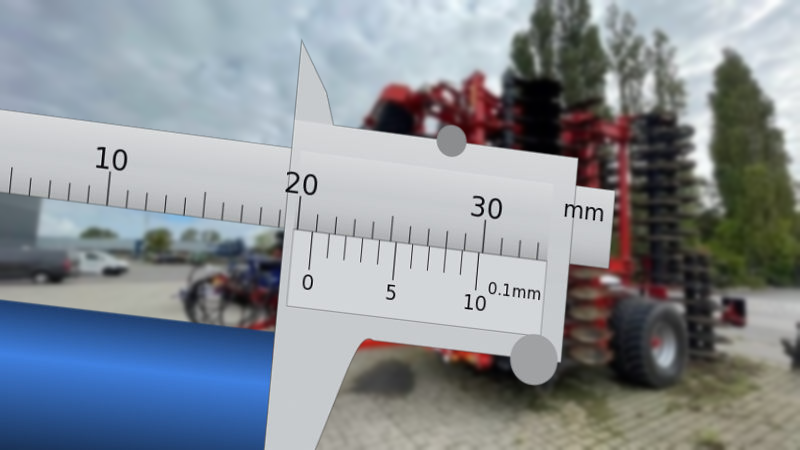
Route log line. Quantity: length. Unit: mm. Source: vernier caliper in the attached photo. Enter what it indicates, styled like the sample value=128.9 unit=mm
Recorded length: value=20.8 unit=mm
